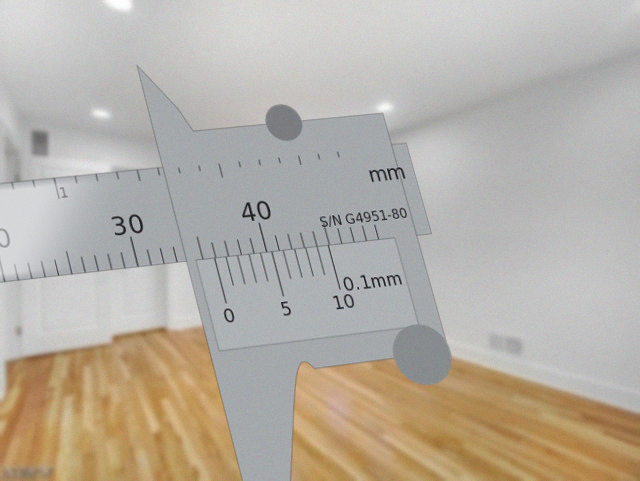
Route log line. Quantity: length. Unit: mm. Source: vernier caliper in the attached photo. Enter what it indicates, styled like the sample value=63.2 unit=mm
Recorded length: value=35.9 unit=mm
